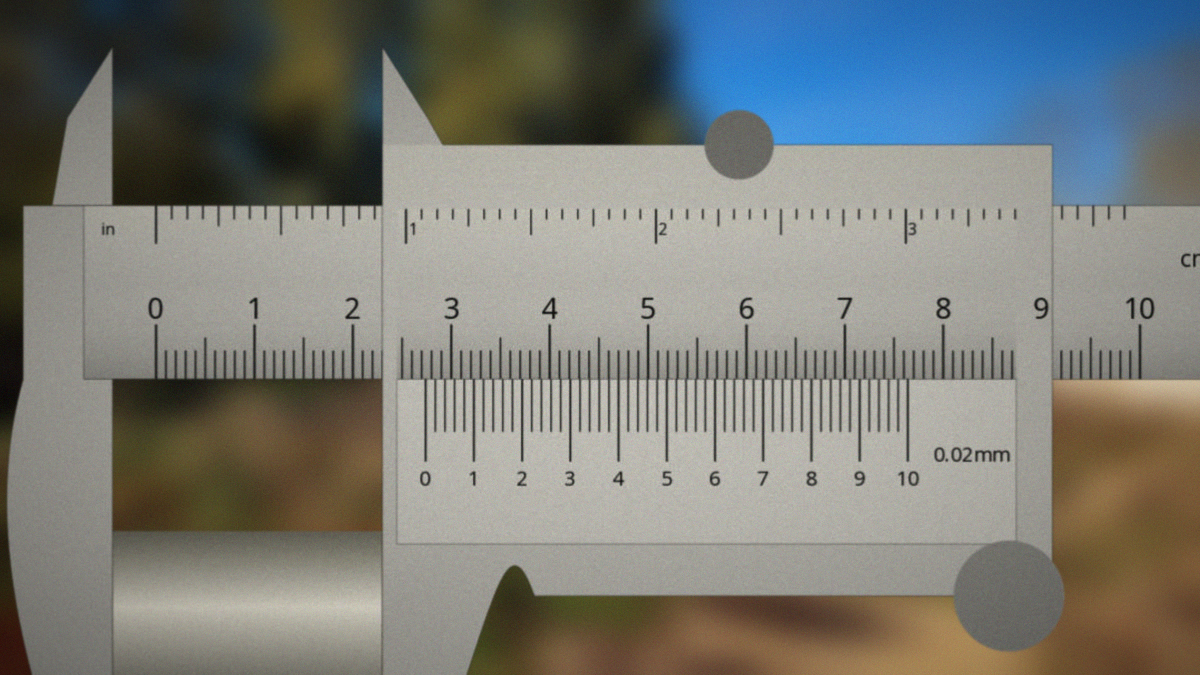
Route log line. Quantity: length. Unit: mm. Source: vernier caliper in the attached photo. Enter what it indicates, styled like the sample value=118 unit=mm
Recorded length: value=27.4 unit=mm
